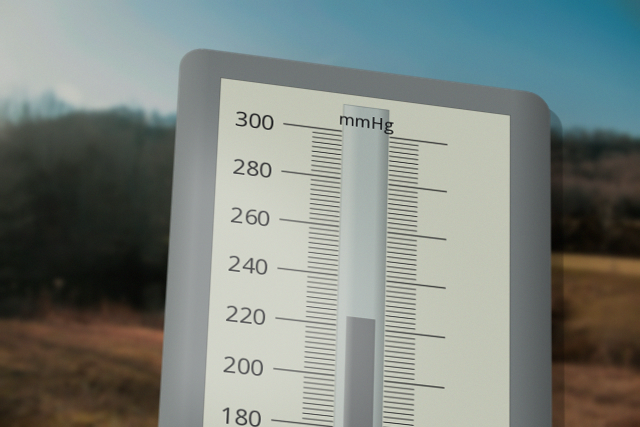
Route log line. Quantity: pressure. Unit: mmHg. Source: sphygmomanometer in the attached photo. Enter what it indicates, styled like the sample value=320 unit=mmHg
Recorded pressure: value=224 unit=mmHg
